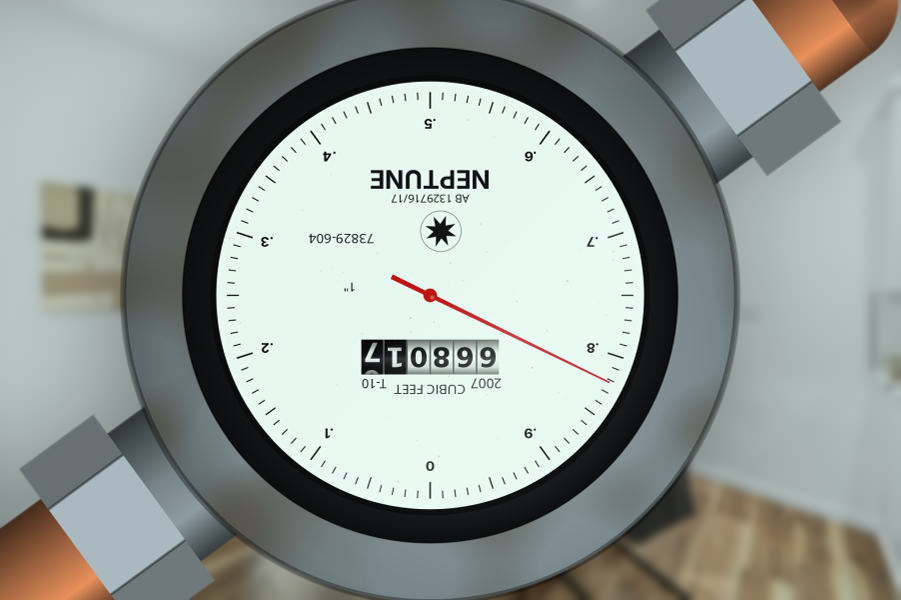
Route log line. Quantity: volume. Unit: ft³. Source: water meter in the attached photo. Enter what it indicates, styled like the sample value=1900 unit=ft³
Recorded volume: value=668016.82 unit=ft³
